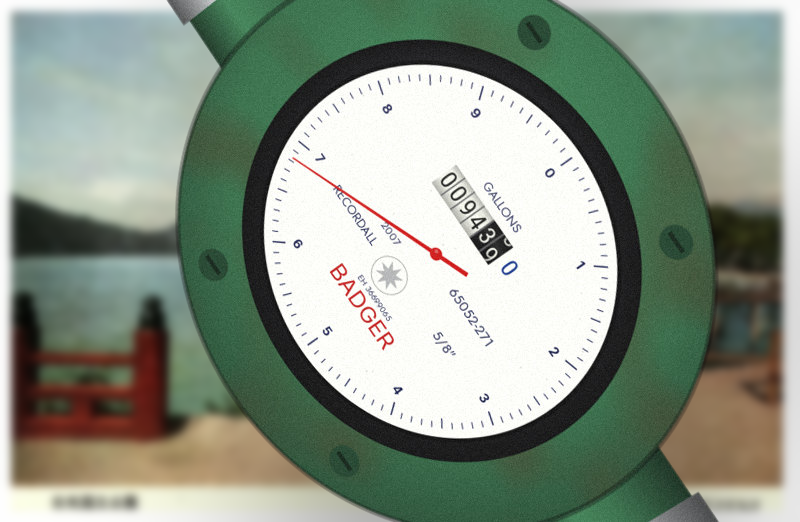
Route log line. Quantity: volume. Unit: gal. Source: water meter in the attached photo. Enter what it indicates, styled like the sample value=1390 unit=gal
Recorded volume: value=94386.8 unit=gal
